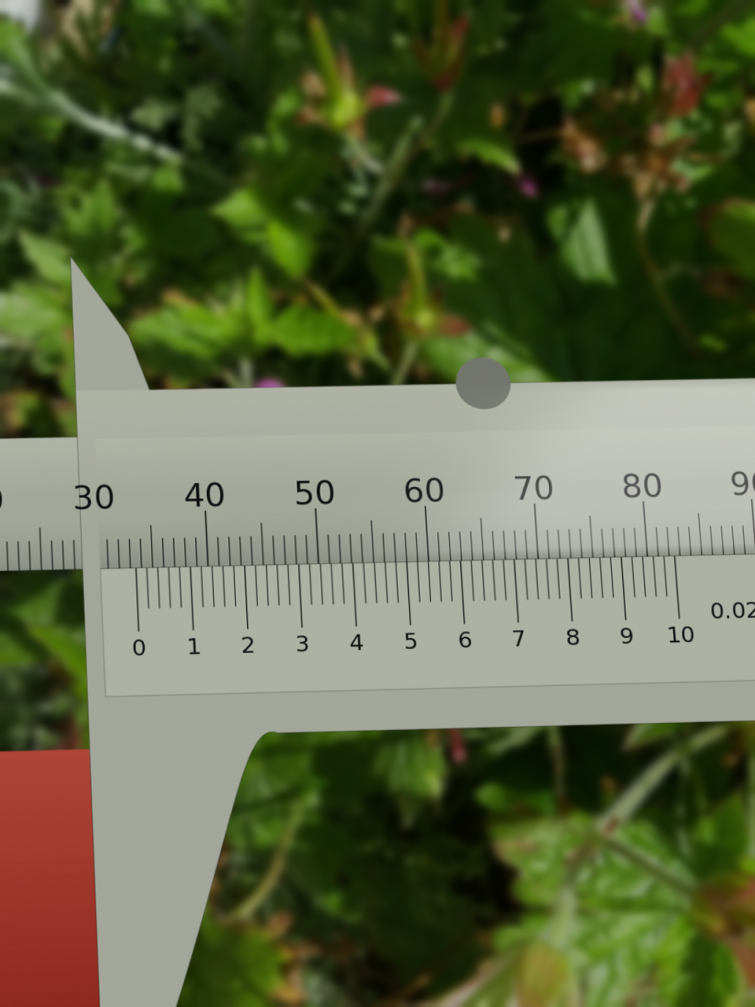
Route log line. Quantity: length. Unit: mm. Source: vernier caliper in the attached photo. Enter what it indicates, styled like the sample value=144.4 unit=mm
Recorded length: value=33.5 unit=mm
